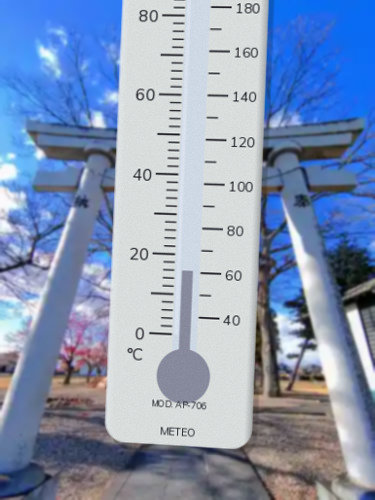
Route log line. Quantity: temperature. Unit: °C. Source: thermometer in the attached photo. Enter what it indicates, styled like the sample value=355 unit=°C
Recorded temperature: value=16 unit=°C
